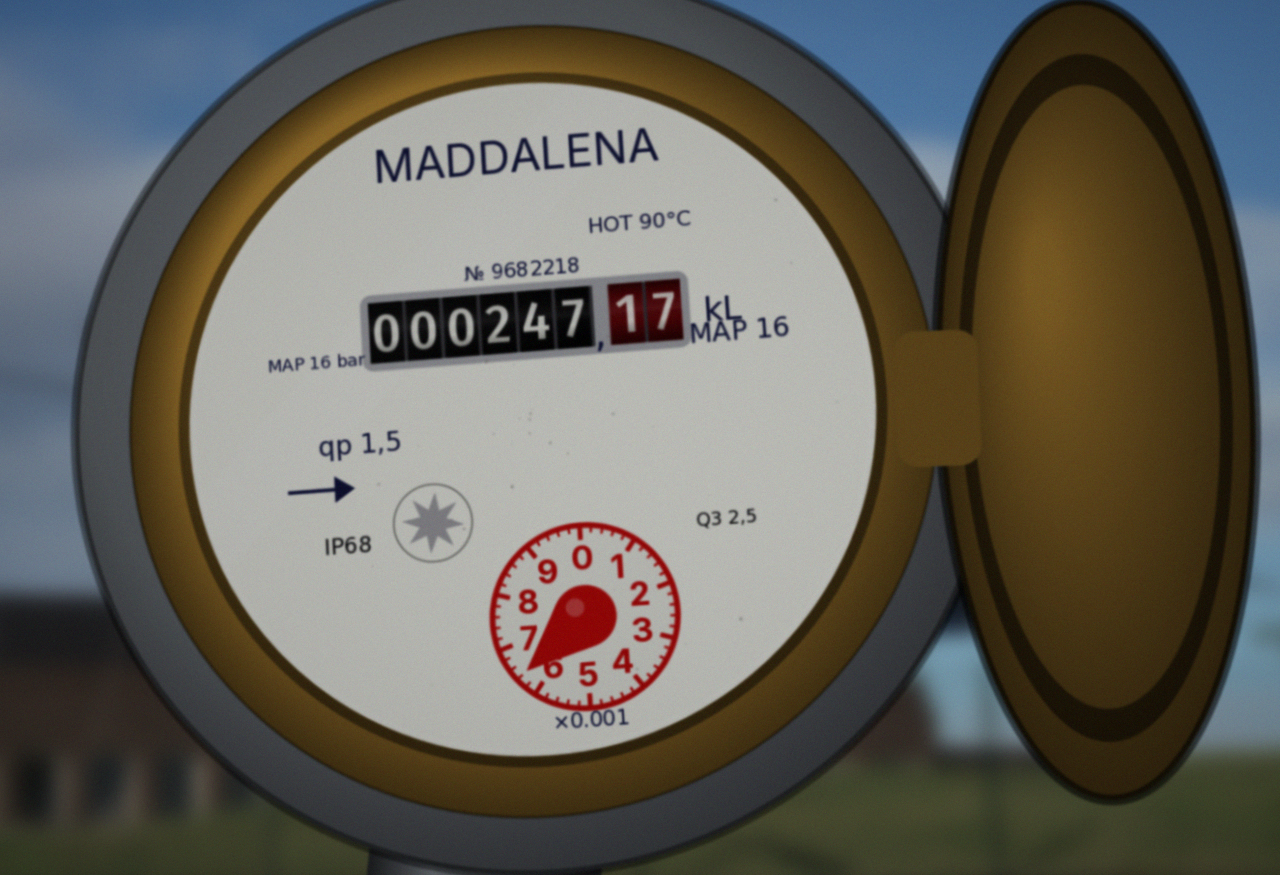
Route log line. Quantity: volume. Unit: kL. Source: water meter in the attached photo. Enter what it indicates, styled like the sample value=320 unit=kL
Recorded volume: value=247.176 unit=kL
